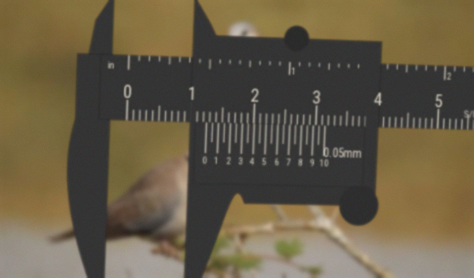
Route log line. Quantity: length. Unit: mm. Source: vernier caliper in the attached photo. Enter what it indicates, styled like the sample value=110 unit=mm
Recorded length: value=12.5 unit=mm
